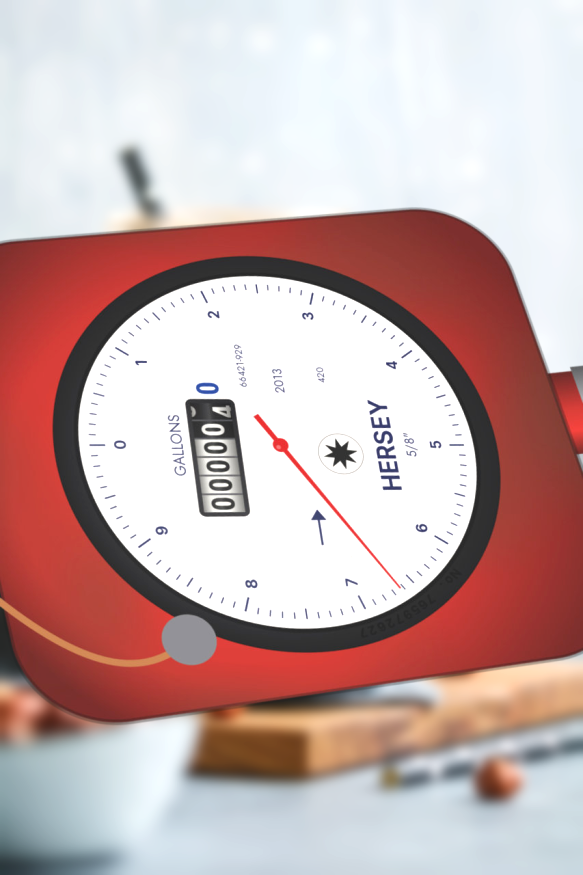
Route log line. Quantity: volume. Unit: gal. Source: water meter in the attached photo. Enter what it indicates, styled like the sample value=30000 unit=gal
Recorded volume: value=36.6 unit=gal
